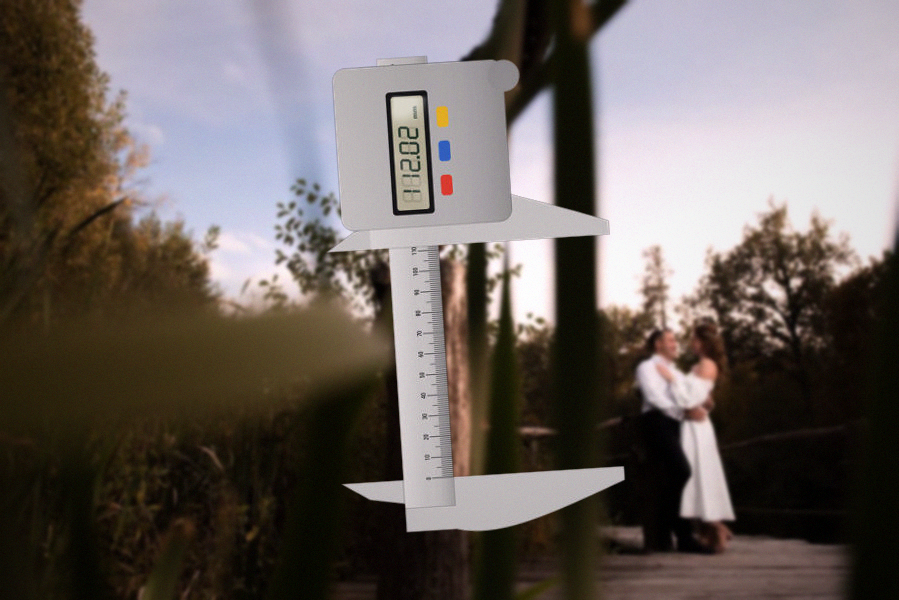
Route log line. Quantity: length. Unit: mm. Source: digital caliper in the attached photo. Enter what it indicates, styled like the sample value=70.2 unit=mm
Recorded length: value=112.02 unit=mm
